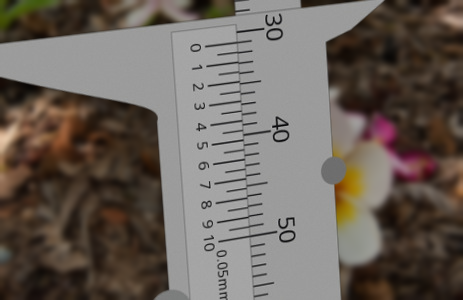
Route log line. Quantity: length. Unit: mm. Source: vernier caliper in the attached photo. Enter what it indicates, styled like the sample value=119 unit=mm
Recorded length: value=31.0 unit=mm
